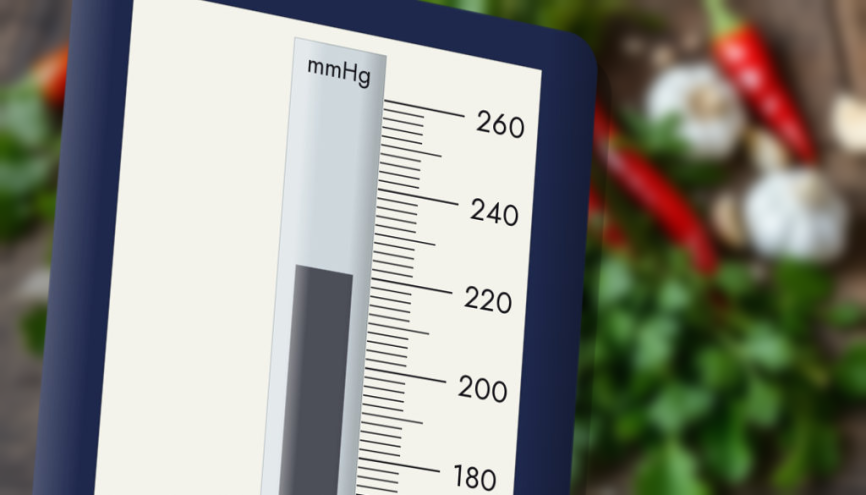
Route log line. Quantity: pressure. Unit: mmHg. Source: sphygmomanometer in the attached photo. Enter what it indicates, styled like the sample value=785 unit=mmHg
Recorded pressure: value=220 unit=mmHg
